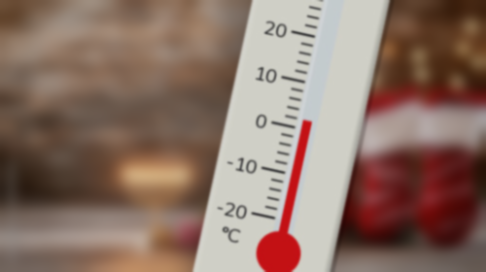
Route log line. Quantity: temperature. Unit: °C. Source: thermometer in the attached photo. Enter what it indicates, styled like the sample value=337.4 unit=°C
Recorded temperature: value=2 unit=°C
